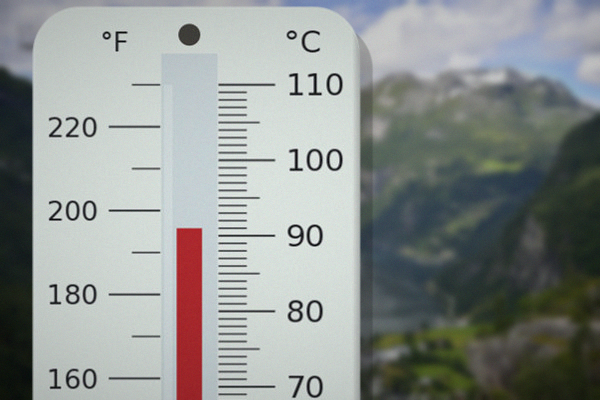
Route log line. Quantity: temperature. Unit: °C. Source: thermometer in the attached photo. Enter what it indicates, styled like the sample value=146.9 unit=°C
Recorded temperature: value=91 unit=°C
